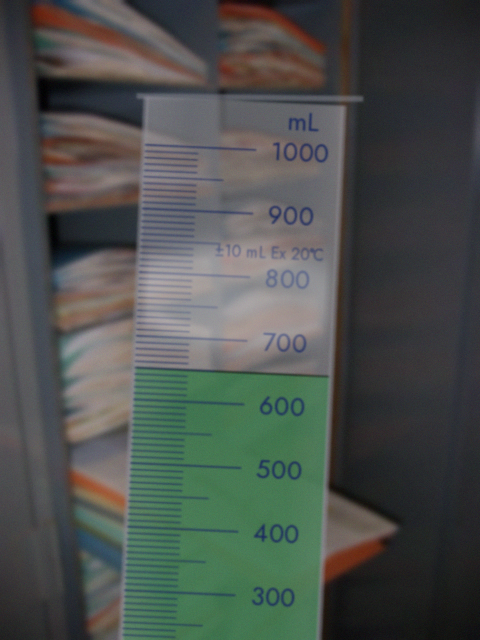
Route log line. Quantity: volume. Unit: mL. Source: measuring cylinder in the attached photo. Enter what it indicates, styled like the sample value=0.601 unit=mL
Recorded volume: value=650 unit=mL
